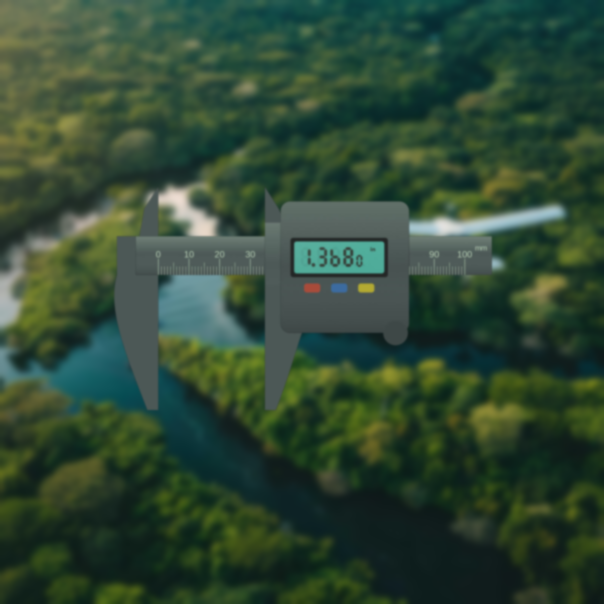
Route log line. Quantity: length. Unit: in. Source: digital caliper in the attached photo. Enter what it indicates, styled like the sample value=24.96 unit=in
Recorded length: value=1.3680 unit=in
